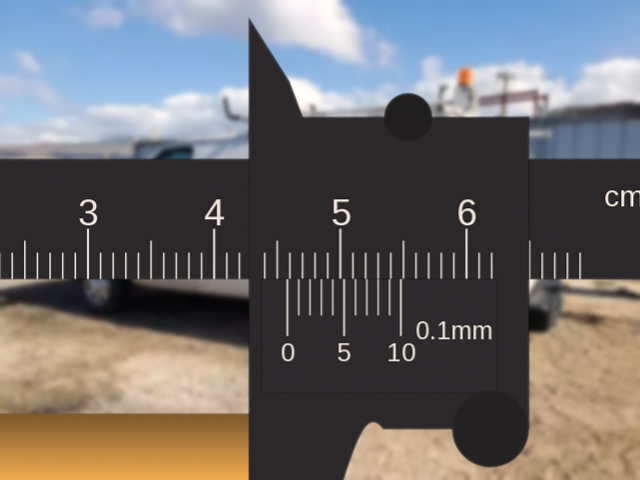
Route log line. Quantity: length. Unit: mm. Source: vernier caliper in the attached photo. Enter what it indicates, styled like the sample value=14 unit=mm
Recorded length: value=45.8 unit=mm
